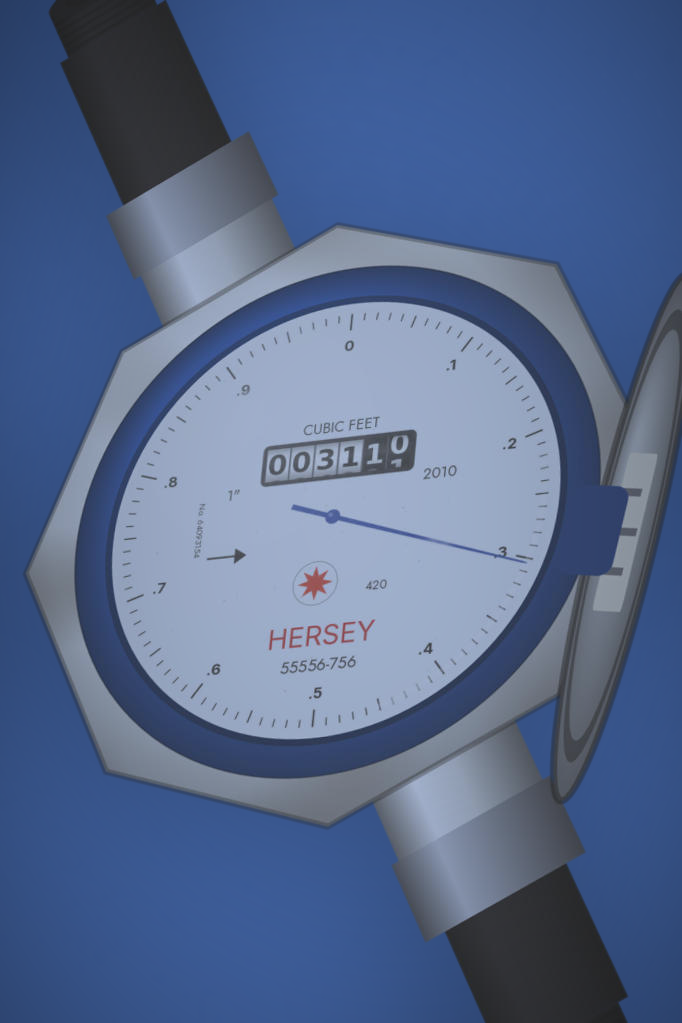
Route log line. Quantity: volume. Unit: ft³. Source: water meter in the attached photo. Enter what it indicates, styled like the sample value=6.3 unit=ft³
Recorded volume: value=3110.30 unit=ft³
